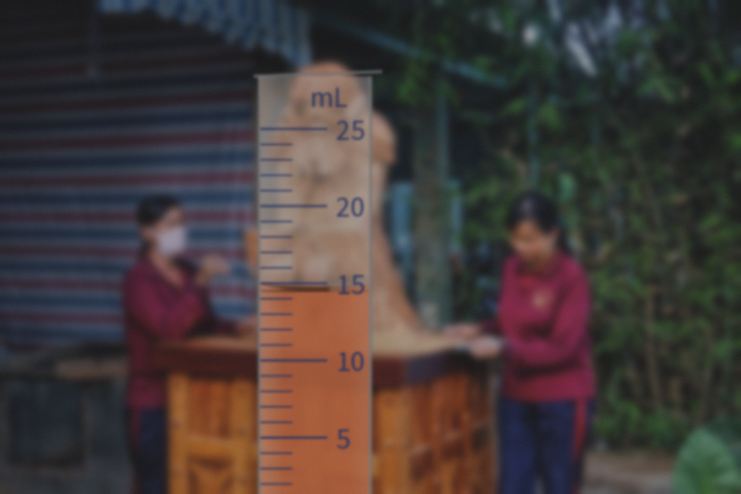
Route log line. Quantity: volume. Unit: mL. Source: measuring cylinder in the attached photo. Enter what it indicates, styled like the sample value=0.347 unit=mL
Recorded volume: value=14.5 unit=mL
